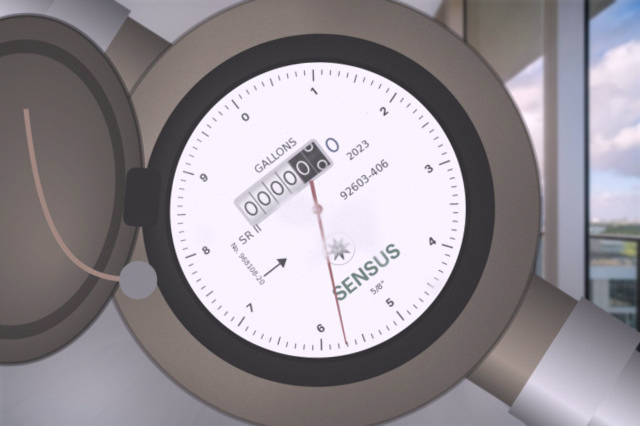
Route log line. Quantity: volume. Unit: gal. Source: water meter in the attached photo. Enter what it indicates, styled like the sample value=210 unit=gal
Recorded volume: value=85.7 unit=gal
